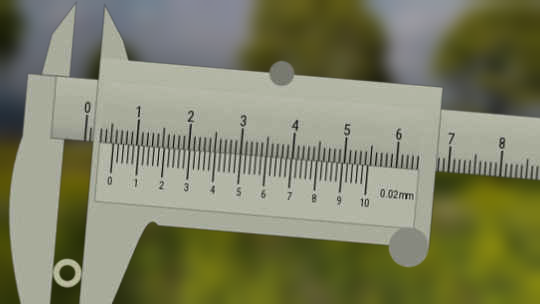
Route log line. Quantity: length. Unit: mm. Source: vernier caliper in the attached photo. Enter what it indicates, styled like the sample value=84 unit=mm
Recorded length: value=5.5 unit=mm
